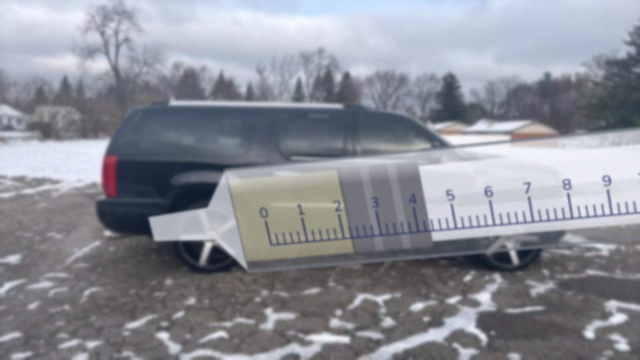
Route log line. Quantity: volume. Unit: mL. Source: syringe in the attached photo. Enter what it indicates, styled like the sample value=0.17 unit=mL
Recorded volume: value=2.2 unit=mL
